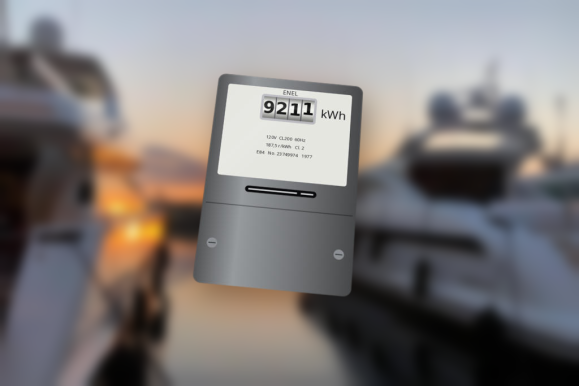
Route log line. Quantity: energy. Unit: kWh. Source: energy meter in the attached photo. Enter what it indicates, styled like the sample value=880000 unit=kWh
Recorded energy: value=9211 unit=kWh
